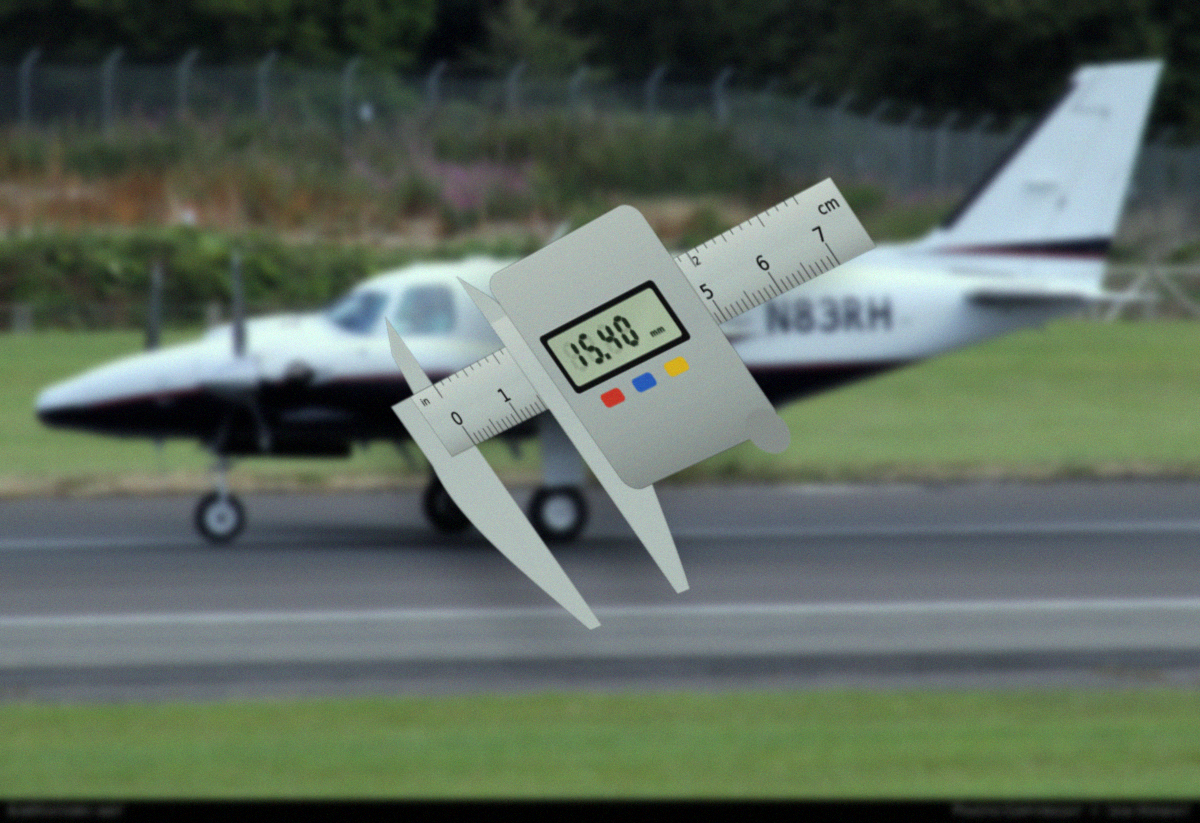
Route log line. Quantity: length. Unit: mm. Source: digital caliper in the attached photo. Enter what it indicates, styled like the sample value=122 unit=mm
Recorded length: value=15.40 unit=mm
